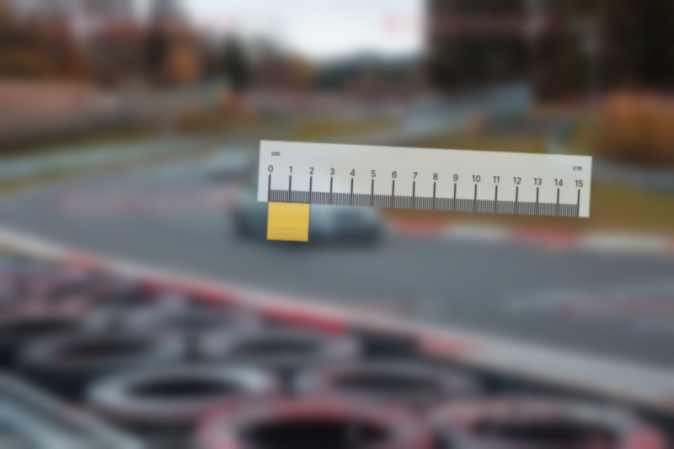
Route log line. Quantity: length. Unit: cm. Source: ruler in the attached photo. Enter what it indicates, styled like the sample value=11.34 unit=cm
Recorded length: value=2 unit=cm
